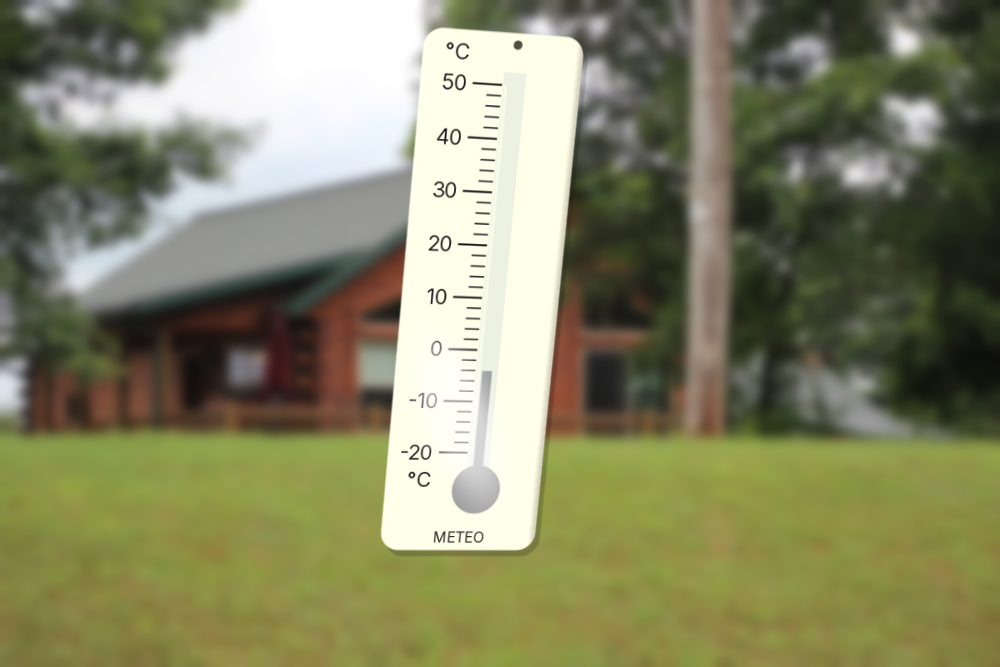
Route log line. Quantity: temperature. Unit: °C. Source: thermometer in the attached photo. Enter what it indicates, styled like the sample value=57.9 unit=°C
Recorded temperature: value=-4 unit=°C
